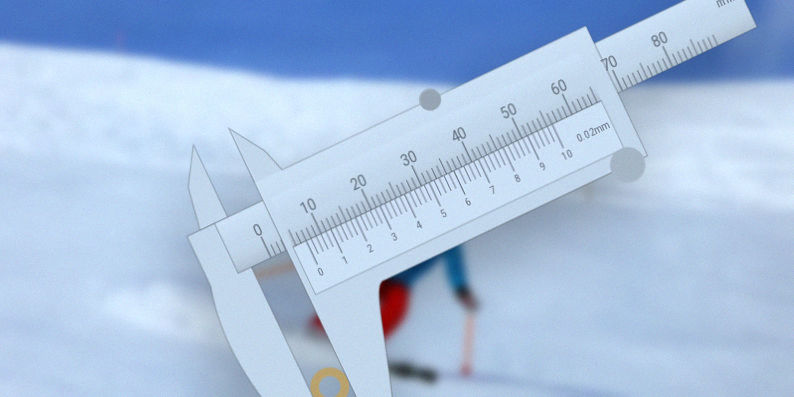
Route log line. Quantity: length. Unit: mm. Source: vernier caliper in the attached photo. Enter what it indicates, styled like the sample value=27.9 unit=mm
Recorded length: value=7.0 unit=mm
